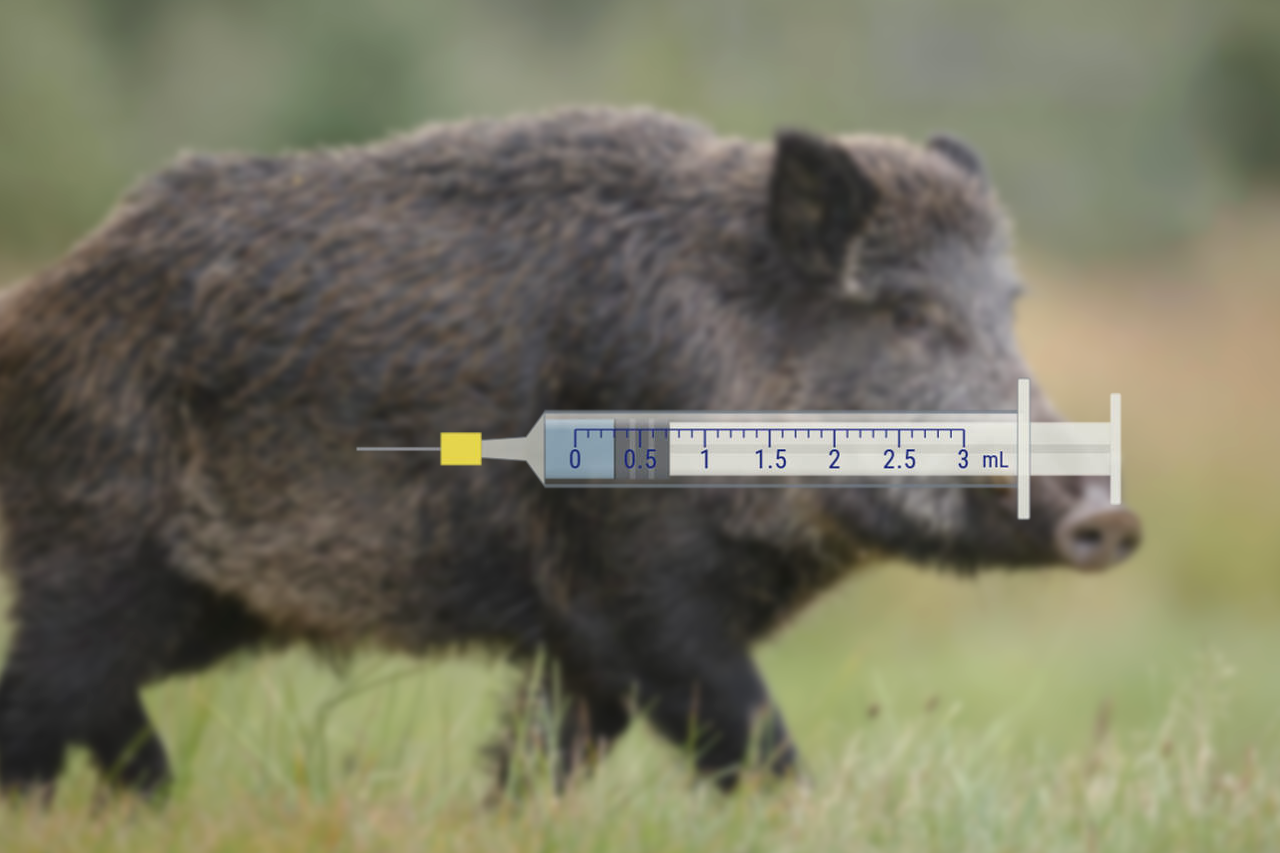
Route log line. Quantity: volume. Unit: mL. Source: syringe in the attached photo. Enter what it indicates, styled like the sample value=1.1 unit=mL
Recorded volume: value=0.3 unit=mL
